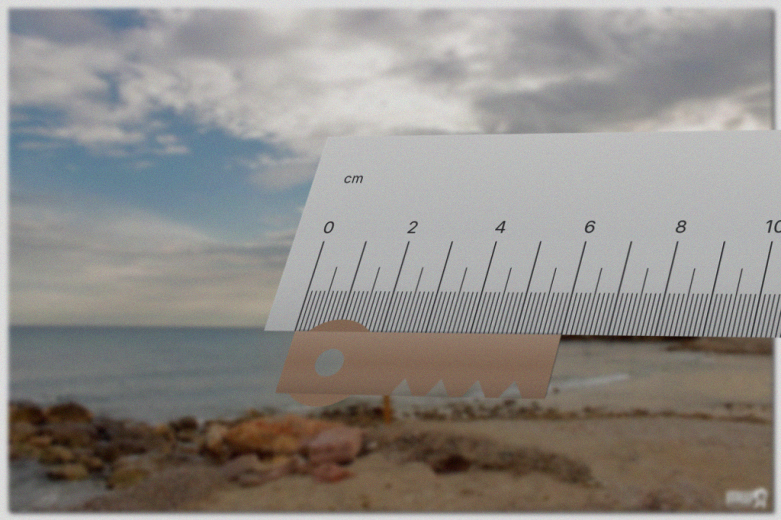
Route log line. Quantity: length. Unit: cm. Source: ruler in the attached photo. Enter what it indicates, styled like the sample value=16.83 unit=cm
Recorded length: value=6 unit=cm
